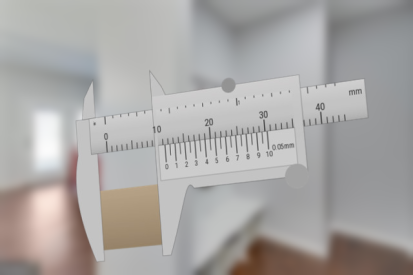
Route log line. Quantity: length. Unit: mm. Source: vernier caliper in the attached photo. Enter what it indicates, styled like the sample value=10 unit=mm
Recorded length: value=11.4 unit=mm
